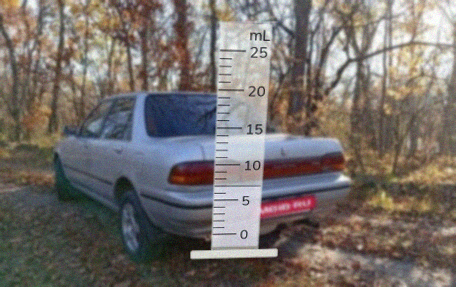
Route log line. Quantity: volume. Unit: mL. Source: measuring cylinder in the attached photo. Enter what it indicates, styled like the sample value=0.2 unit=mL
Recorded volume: value=7 unit=mL
